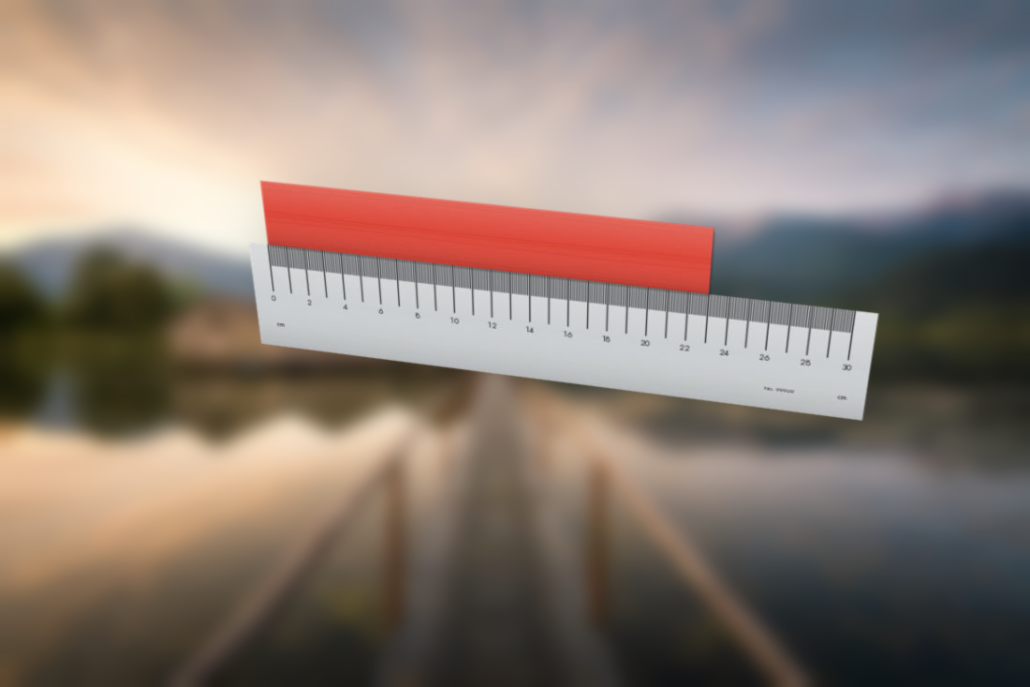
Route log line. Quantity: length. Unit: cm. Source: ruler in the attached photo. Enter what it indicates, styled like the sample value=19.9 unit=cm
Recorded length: value=23 unit=cm
